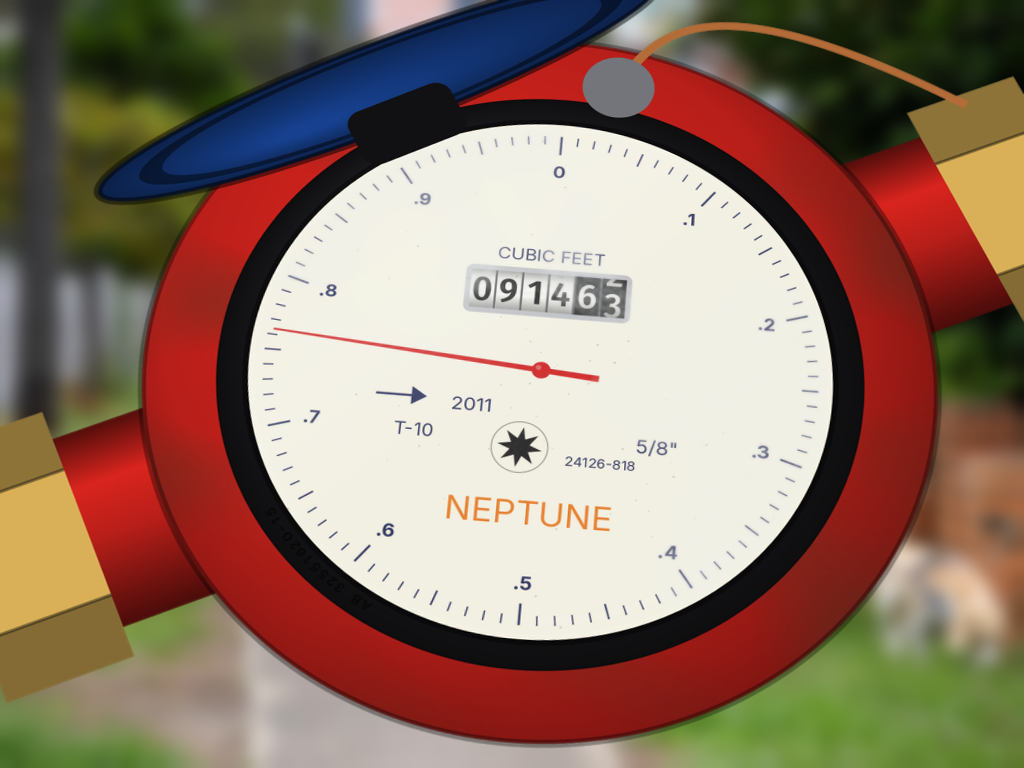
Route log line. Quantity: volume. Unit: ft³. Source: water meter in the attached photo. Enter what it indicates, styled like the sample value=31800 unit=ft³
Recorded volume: value=91462.76 unit=ft³
